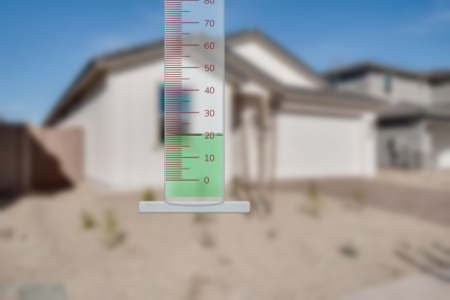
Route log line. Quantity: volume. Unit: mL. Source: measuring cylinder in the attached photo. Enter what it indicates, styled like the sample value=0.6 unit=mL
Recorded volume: value=20 unit=mL
